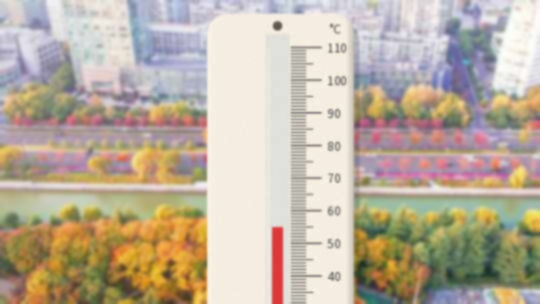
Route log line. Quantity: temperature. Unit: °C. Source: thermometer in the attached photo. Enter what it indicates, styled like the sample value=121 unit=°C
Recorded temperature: value=55 unit=°C
